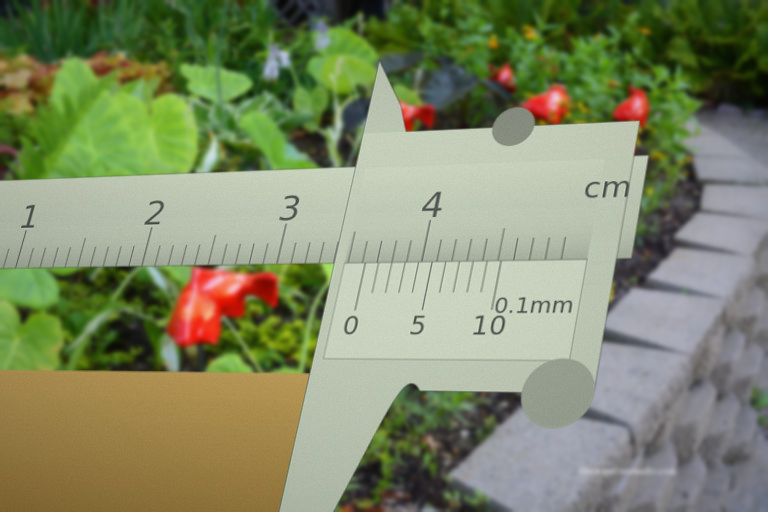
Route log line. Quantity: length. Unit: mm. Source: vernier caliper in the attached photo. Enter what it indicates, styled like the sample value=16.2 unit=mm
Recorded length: value=36.2 unit=mm
